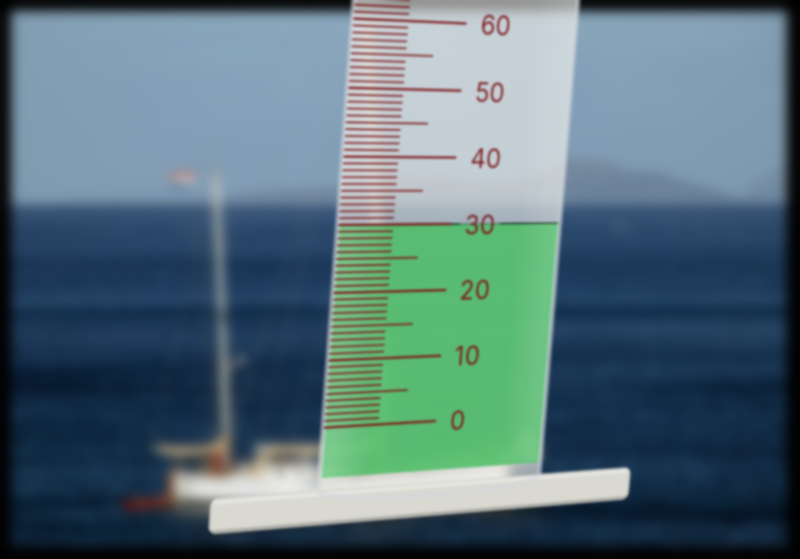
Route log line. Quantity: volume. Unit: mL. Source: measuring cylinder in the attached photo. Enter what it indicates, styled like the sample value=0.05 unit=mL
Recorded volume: value=30 unit=mL
